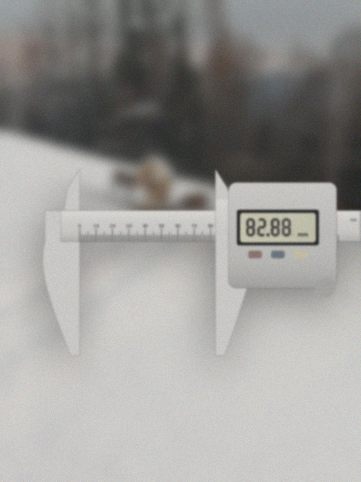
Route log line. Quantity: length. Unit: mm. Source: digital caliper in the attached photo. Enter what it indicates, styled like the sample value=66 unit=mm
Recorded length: value=82.88 unit=mm
